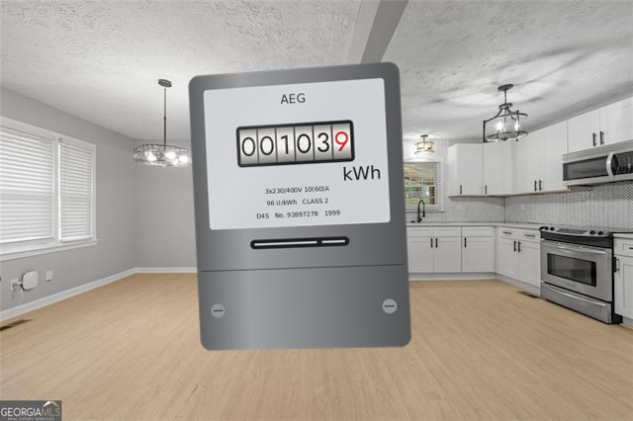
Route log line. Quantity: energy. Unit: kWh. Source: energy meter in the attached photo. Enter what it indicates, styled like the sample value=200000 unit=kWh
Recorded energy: value=103.9 unit=kWh
